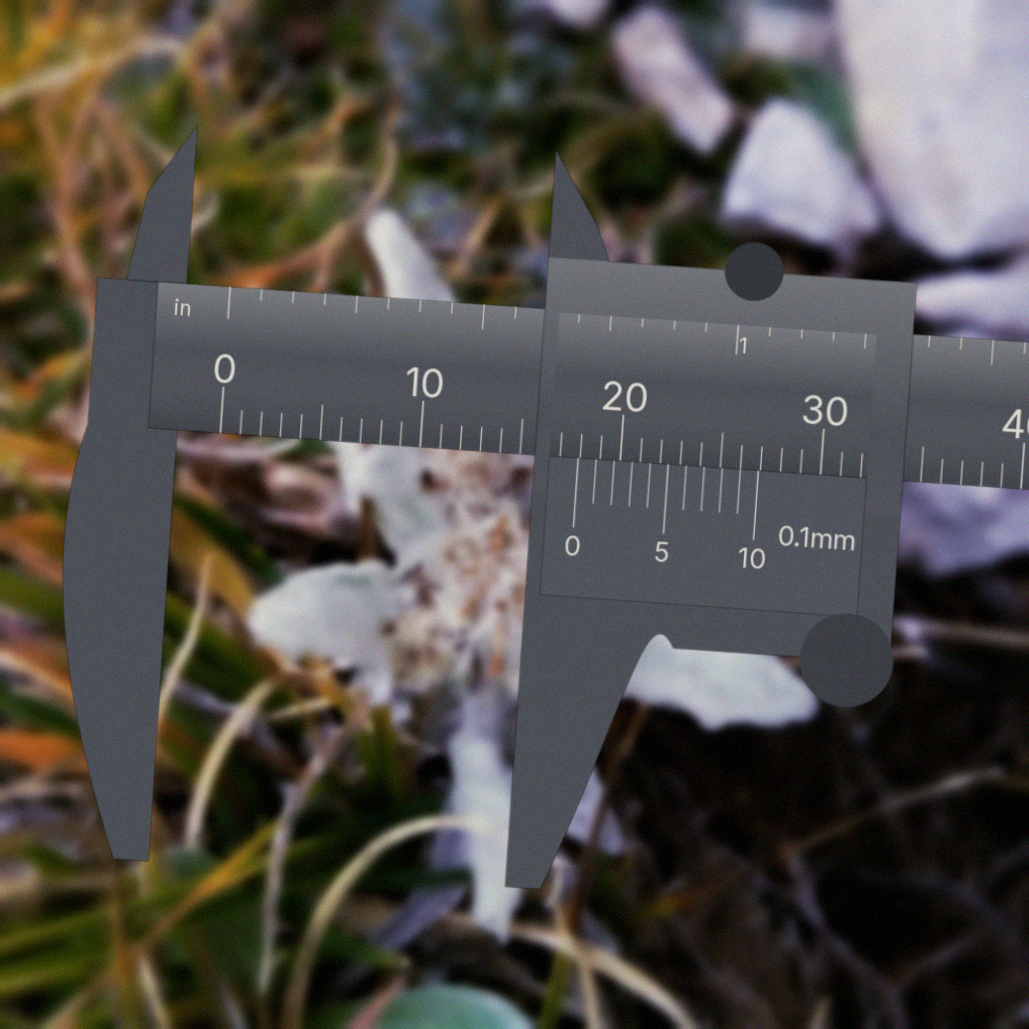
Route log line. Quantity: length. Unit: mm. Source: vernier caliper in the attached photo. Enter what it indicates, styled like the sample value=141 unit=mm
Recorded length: value=17.9 unit=mm
